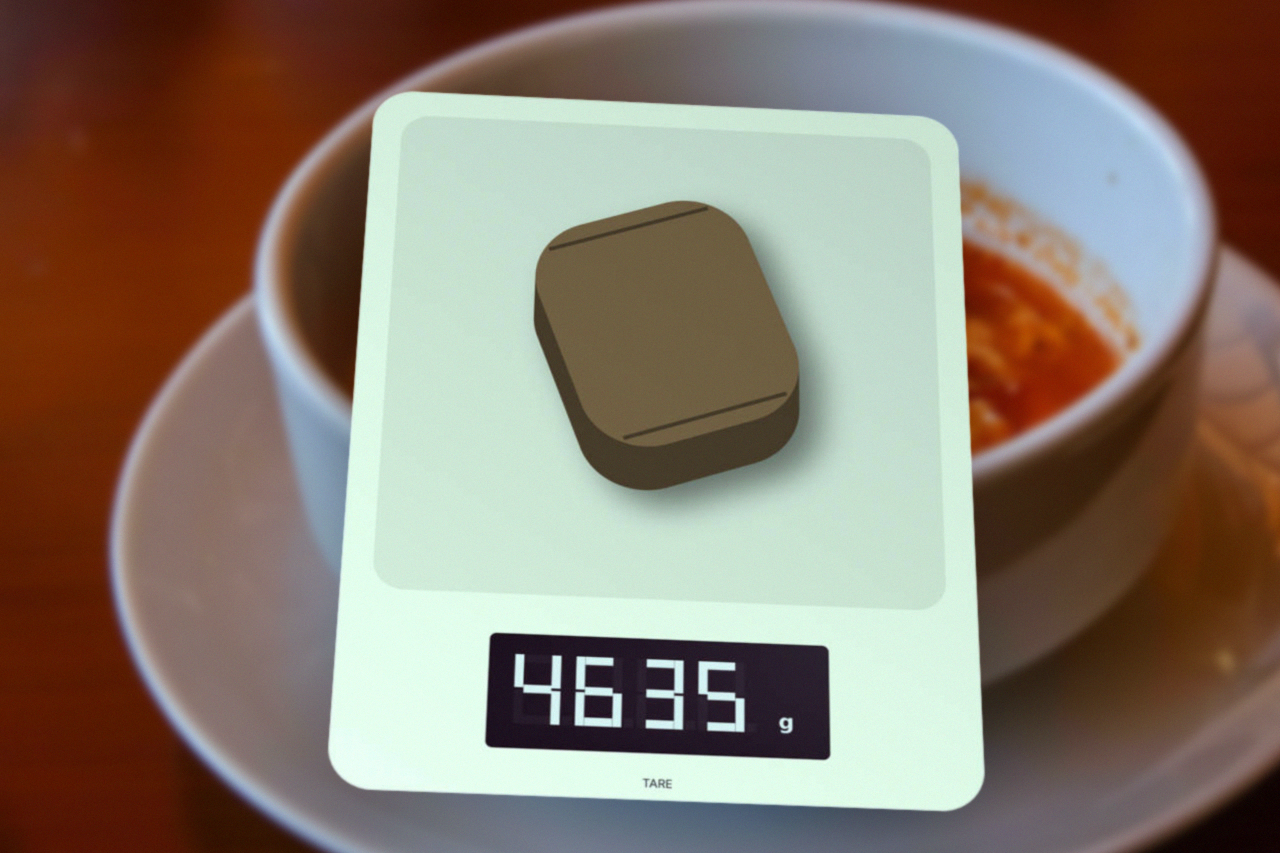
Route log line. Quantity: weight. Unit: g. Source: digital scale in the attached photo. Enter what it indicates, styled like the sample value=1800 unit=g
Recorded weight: value=4635 unit=g
